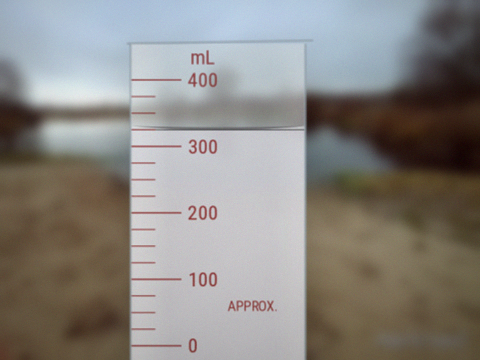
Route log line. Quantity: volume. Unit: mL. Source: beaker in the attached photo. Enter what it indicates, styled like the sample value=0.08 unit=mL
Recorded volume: value=325 unit=mL
